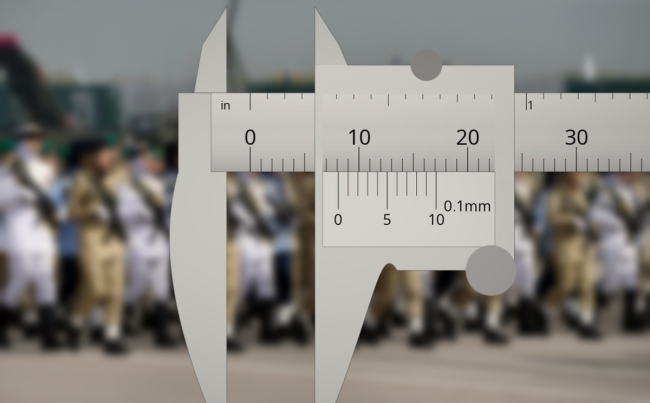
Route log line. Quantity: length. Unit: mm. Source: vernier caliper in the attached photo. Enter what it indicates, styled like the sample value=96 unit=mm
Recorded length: value=8.1 unit=mm
